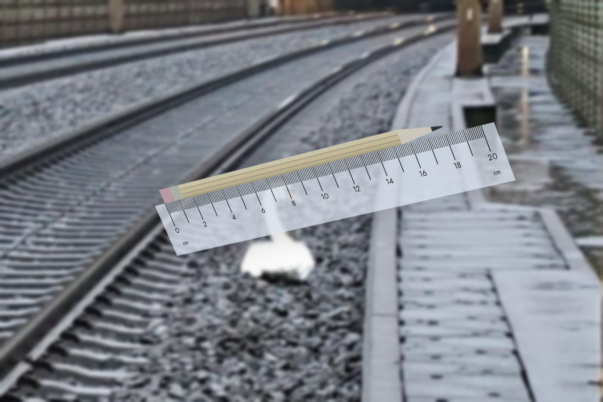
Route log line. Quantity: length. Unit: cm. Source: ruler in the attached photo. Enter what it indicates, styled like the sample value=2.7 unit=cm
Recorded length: value=18 unit=cm
